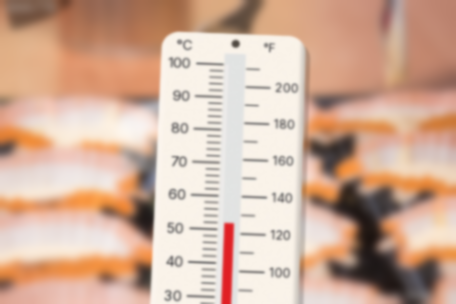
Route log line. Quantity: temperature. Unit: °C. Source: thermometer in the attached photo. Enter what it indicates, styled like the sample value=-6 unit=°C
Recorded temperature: value=52 unit=°C
